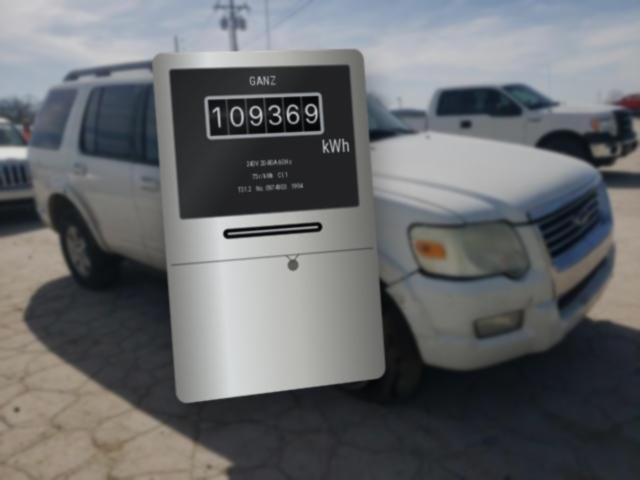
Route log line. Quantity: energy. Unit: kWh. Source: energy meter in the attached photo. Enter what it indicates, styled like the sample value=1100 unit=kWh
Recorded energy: value=109369 unit=kWh
